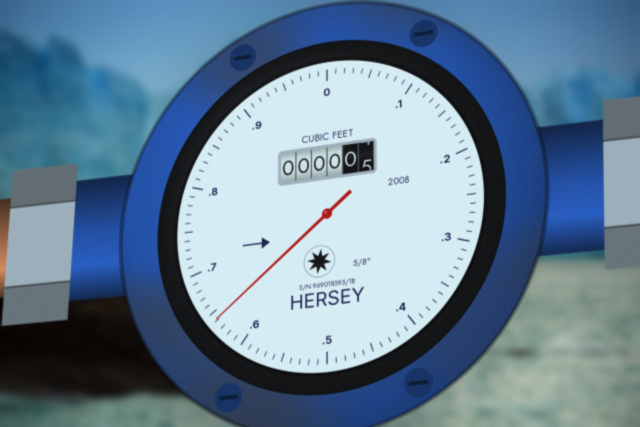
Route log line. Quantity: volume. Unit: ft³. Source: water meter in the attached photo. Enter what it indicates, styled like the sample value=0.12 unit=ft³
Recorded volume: value=4.64 unit=ft³
